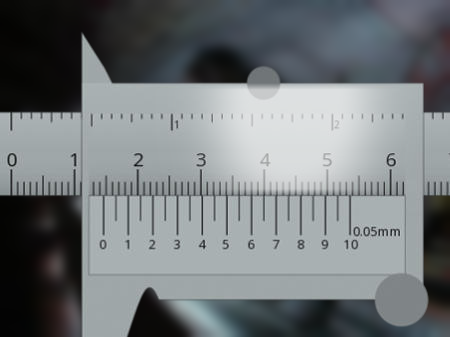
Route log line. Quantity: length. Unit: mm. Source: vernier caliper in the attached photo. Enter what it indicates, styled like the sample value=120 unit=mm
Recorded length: value=14.6 unit=mm
